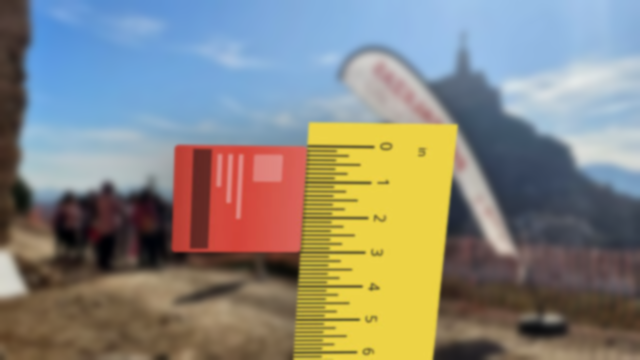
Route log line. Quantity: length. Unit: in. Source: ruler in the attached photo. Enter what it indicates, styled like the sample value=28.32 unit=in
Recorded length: value=3 unit=in
